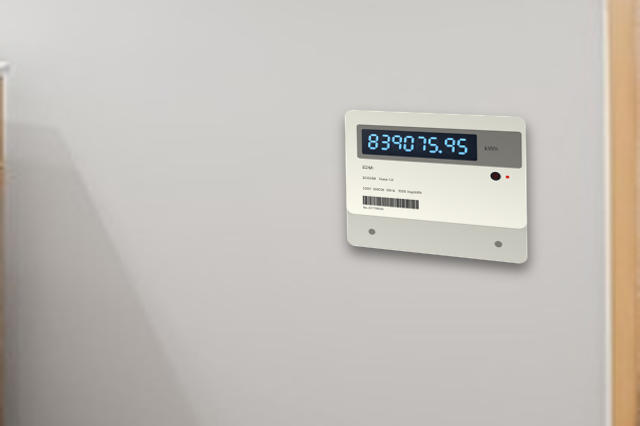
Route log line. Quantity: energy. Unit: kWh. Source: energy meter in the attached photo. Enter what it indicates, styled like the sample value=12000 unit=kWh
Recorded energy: value=839075.95 unit=kWh
